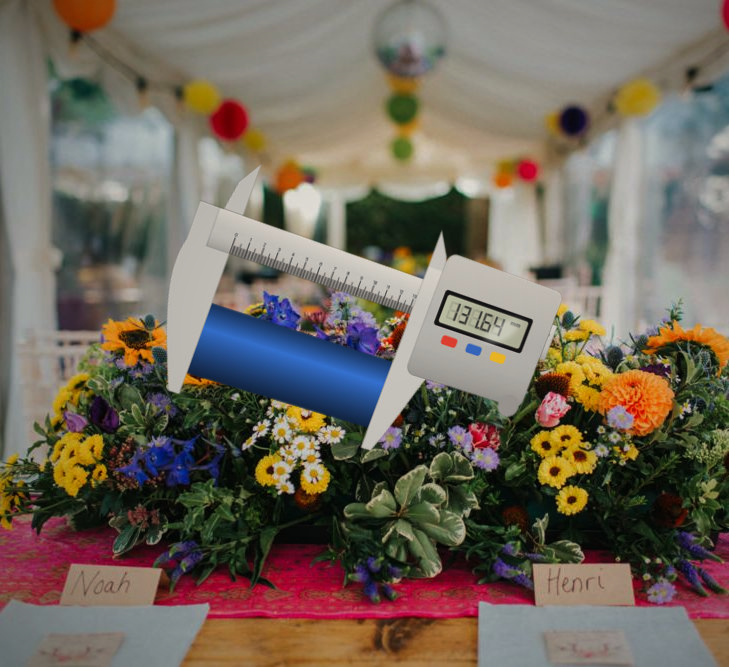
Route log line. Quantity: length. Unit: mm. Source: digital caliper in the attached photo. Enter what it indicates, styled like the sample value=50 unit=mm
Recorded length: value=131.64 unit=mm
